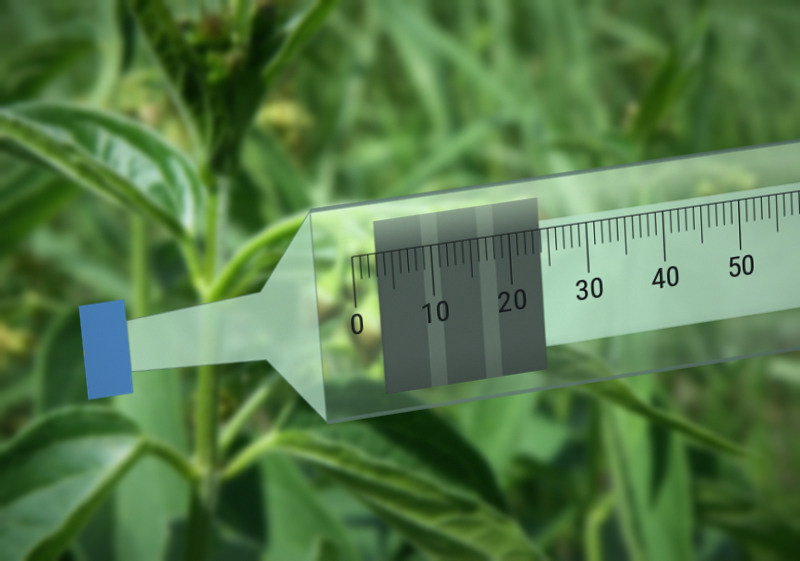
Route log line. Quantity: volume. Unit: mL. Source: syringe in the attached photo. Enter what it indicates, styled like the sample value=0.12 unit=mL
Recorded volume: value=3 unit=mL
